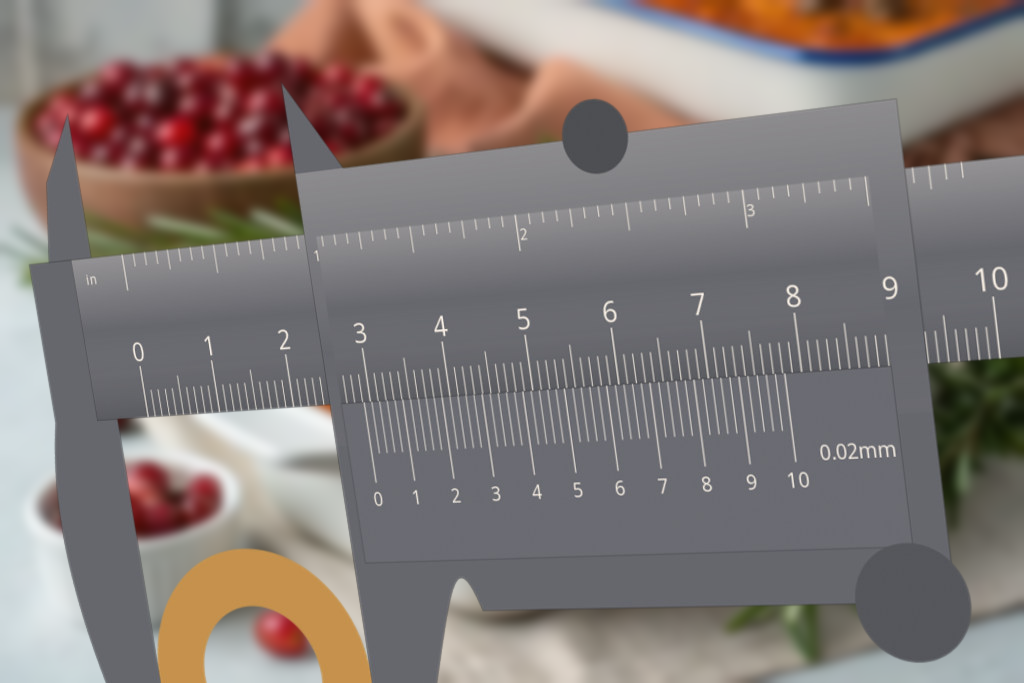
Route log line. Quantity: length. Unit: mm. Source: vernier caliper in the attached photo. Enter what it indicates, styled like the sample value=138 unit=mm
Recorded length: value=29.2 unit=mm
